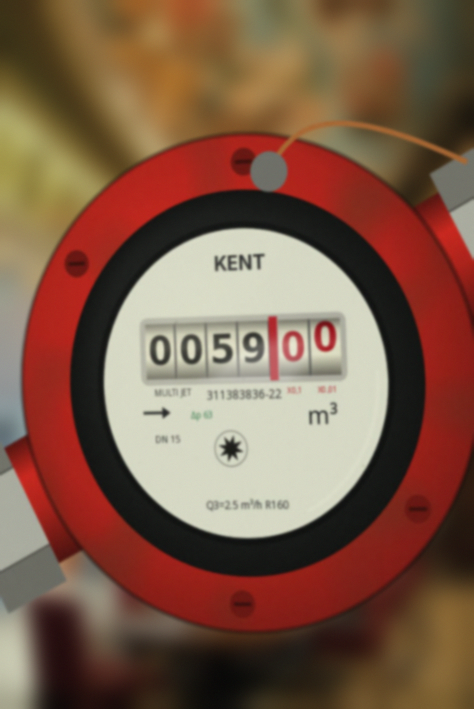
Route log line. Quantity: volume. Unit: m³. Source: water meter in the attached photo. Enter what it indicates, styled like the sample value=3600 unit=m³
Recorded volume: value=59.00 unit=m³
